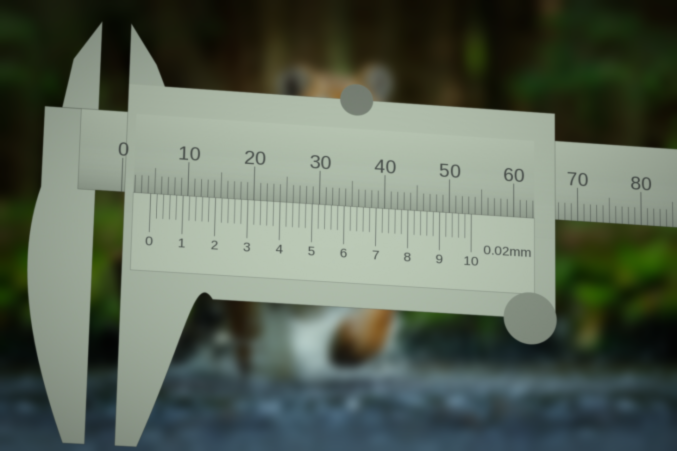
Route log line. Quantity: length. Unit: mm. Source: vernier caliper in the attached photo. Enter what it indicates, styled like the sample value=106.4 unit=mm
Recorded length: value=4.4 unit=mm
